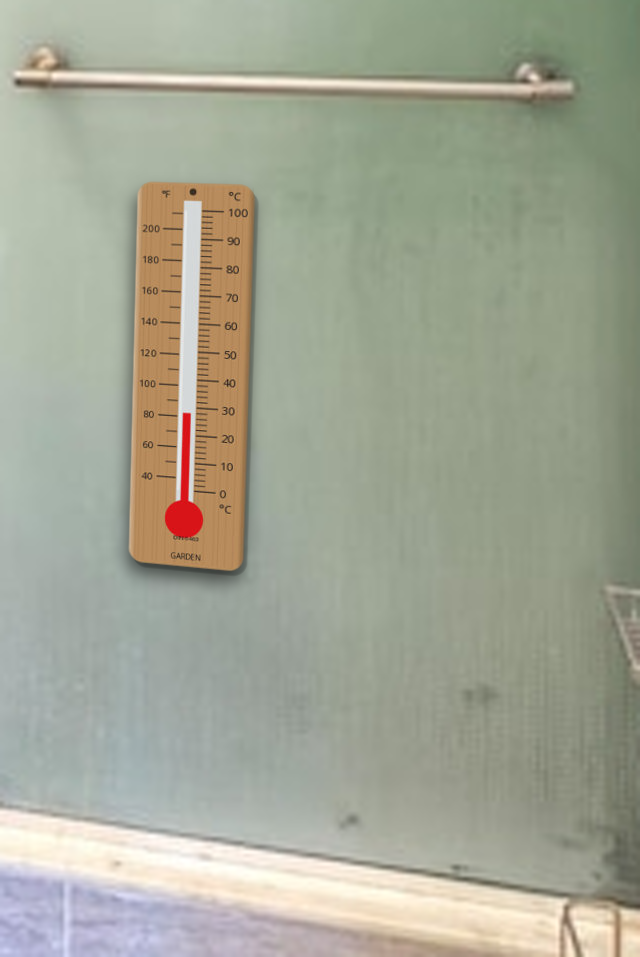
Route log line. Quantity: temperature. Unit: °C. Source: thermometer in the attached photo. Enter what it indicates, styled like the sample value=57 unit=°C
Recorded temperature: value=28 unit=°C
